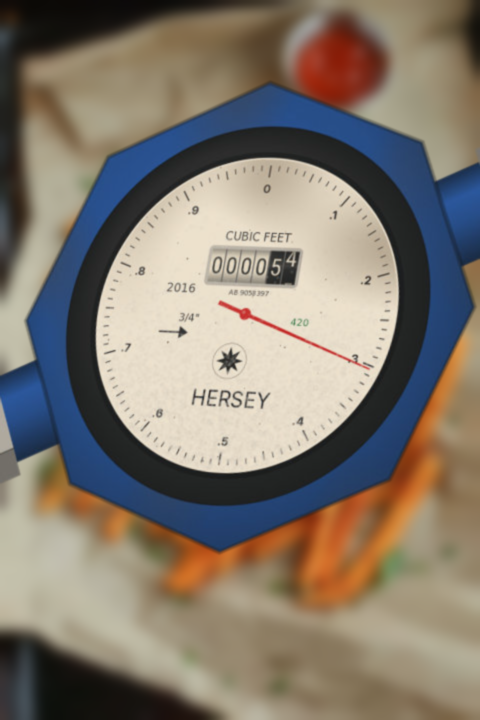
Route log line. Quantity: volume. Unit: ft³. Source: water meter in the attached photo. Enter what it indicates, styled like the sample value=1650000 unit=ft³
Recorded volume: value=54.30 unit=ft³
